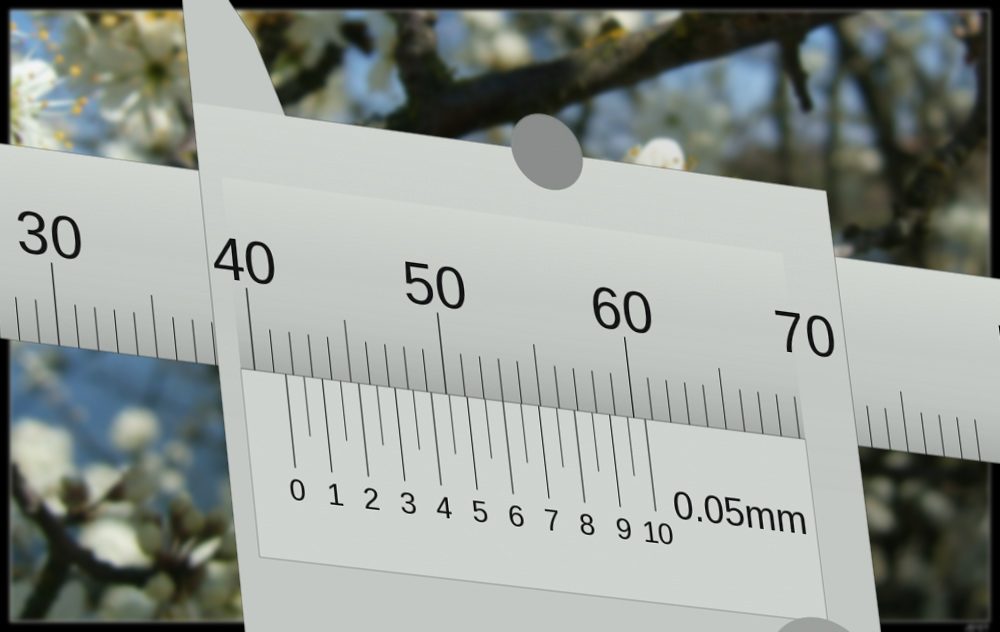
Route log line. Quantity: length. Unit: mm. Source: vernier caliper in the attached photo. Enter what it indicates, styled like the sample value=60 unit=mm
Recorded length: value=41.6 unit=mm
